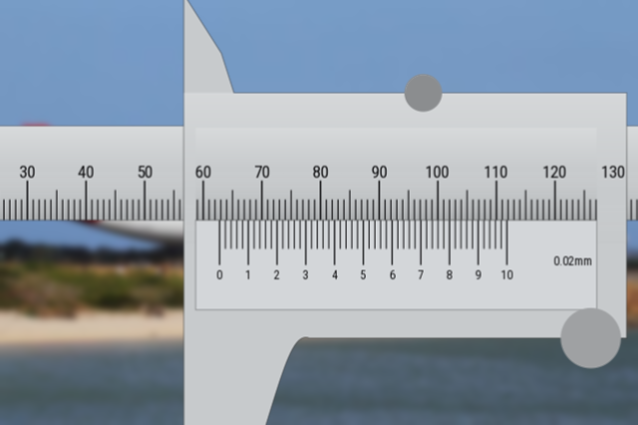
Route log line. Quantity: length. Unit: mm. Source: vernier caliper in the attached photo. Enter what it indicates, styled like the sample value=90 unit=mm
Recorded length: value=62.8 unit=mm
